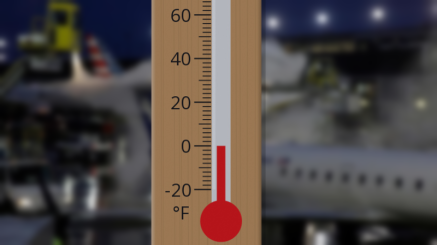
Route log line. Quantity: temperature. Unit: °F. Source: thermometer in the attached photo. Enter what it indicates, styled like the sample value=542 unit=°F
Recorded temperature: value=0 unit=°F
